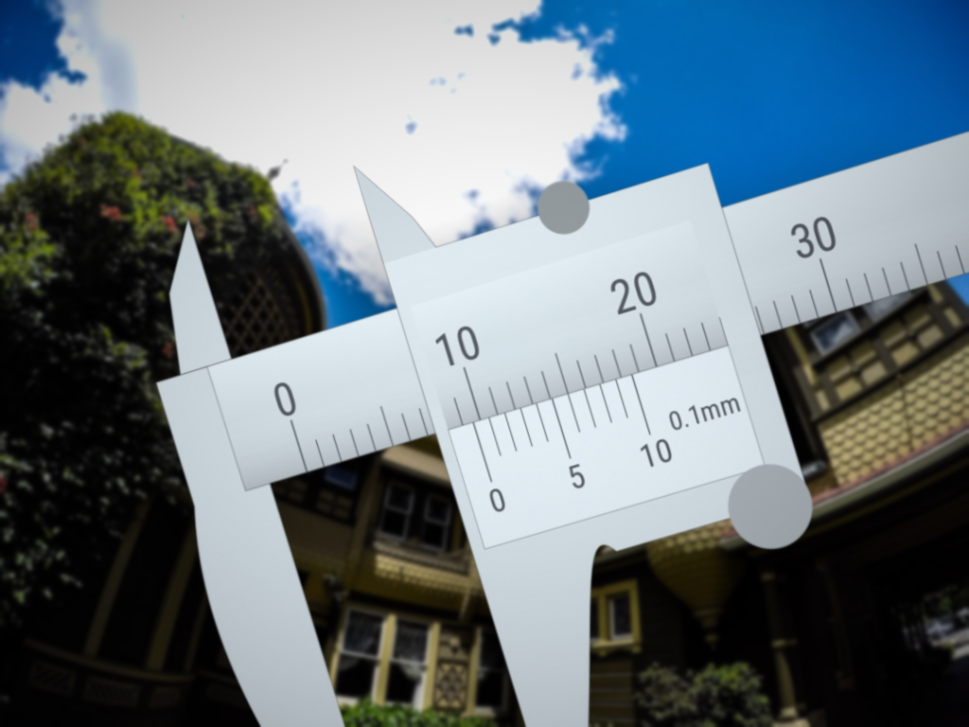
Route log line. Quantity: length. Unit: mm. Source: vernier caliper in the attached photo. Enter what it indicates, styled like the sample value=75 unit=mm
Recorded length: value=9.6 unit=mm
